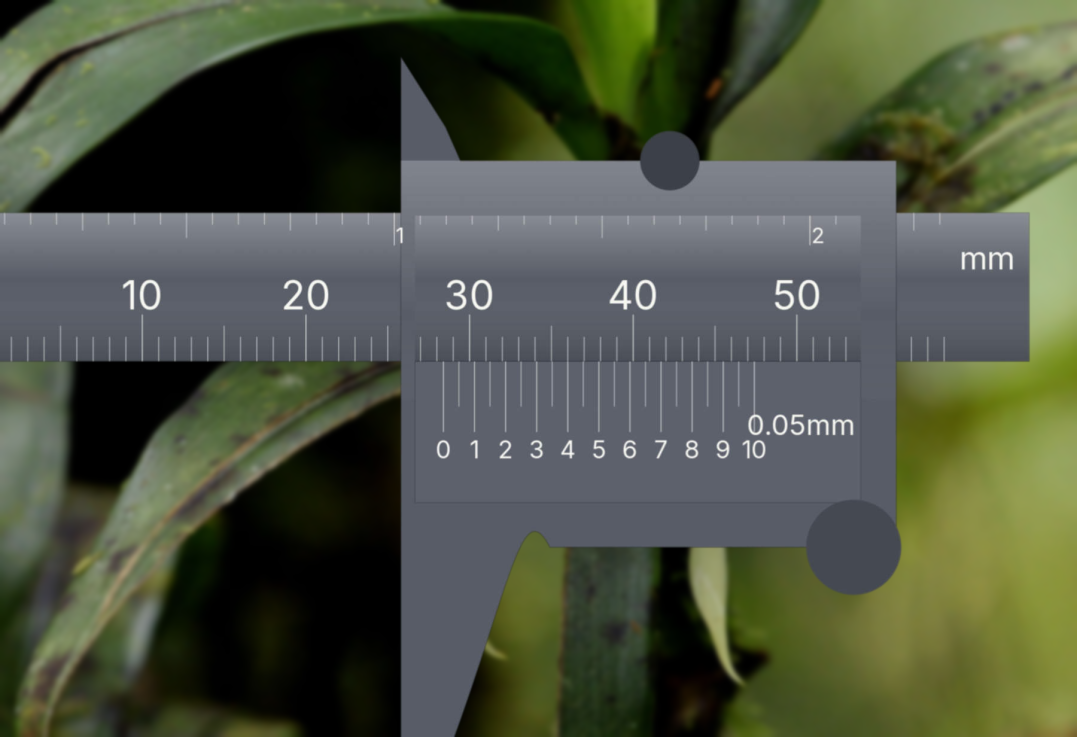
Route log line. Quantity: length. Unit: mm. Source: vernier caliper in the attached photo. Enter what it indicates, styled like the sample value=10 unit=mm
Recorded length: value=28.4 unit=mm
